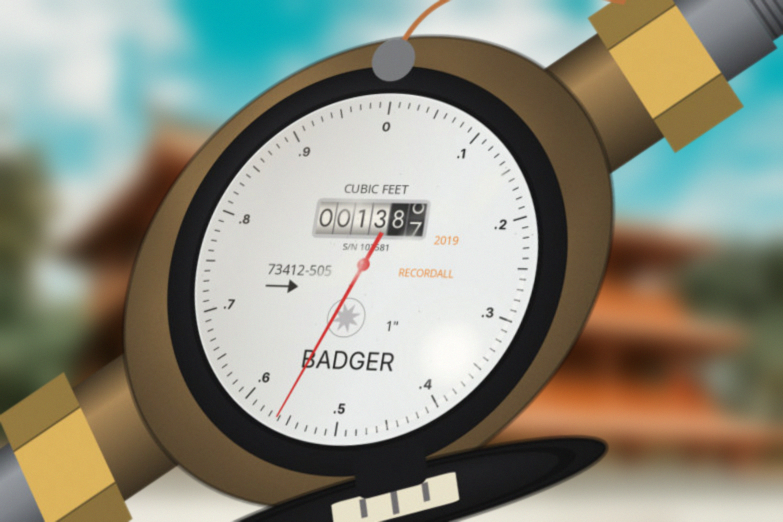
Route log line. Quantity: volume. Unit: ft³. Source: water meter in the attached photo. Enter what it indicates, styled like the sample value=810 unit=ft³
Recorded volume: value=1386.56 unit=ft³
